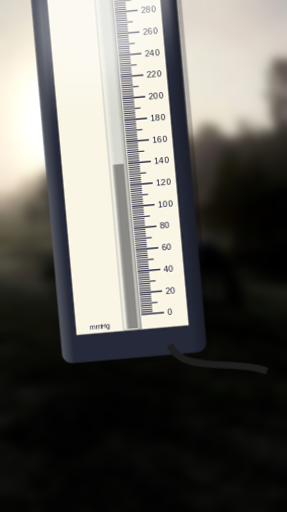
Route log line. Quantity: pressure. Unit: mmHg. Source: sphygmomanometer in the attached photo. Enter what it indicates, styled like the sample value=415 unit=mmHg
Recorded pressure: value=140 unit=mmHg
